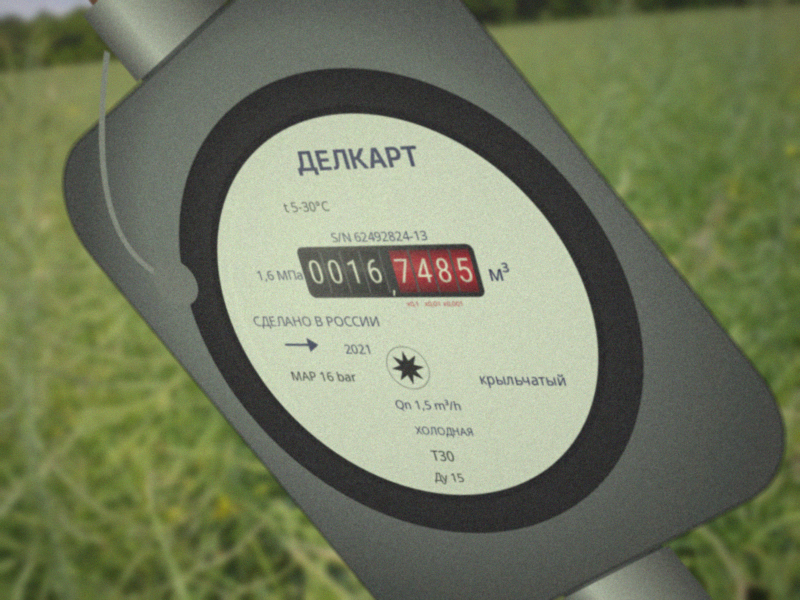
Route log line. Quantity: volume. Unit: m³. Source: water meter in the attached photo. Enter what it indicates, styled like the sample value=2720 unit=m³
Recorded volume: value=16.7485 unit=m³
